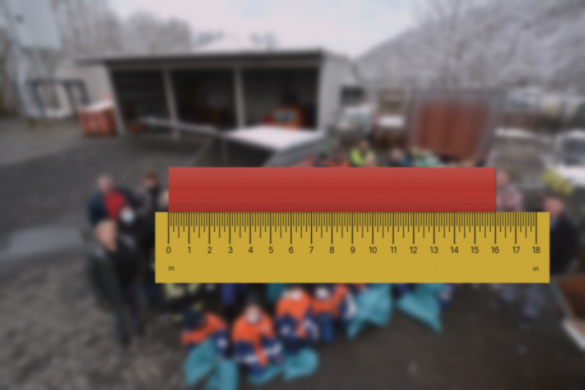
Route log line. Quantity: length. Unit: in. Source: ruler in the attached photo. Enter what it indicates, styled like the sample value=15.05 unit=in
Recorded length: value=16 unit=in
